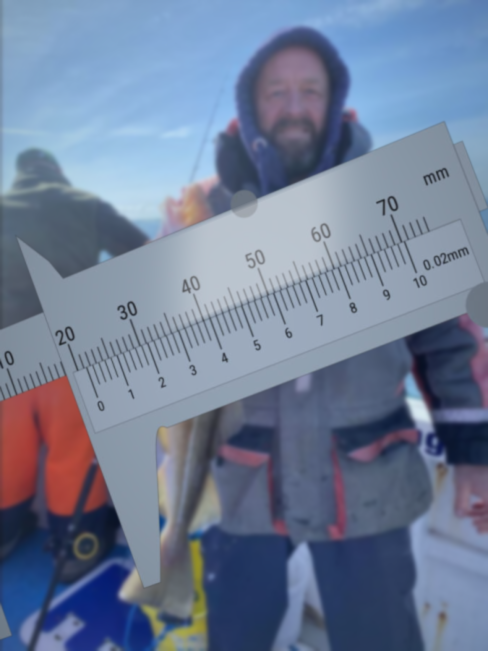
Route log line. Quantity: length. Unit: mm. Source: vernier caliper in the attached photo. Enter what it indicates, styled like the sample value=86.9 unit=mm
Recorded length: value=21.4 unit=mm
